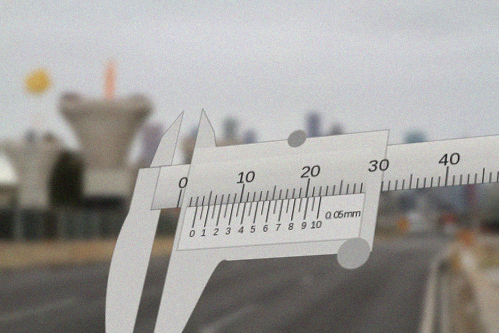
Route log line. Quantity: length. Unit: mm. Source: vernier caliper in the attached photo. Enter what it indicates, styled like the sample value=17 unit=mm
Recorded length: value=3.2 unit=mm
